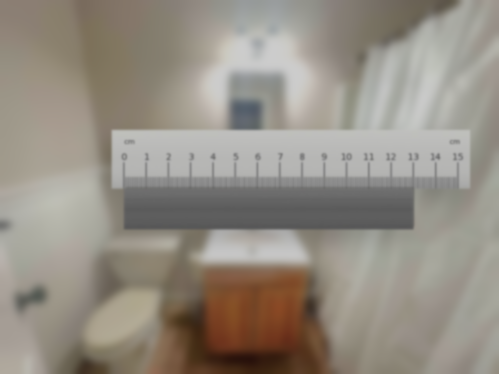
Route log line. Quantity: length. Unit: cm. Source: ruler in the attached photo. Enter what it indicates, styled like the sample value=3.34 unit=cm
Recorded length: value=13 unit=cm
